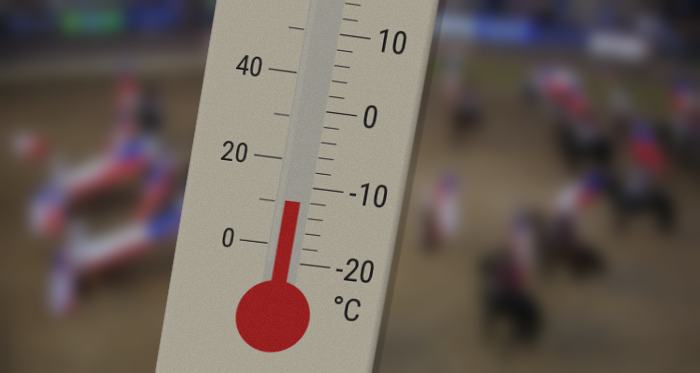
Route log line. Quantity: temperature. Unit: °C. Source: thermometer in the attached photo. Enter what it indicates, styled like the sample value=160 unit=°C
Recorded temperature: value=-12 unit=°C
